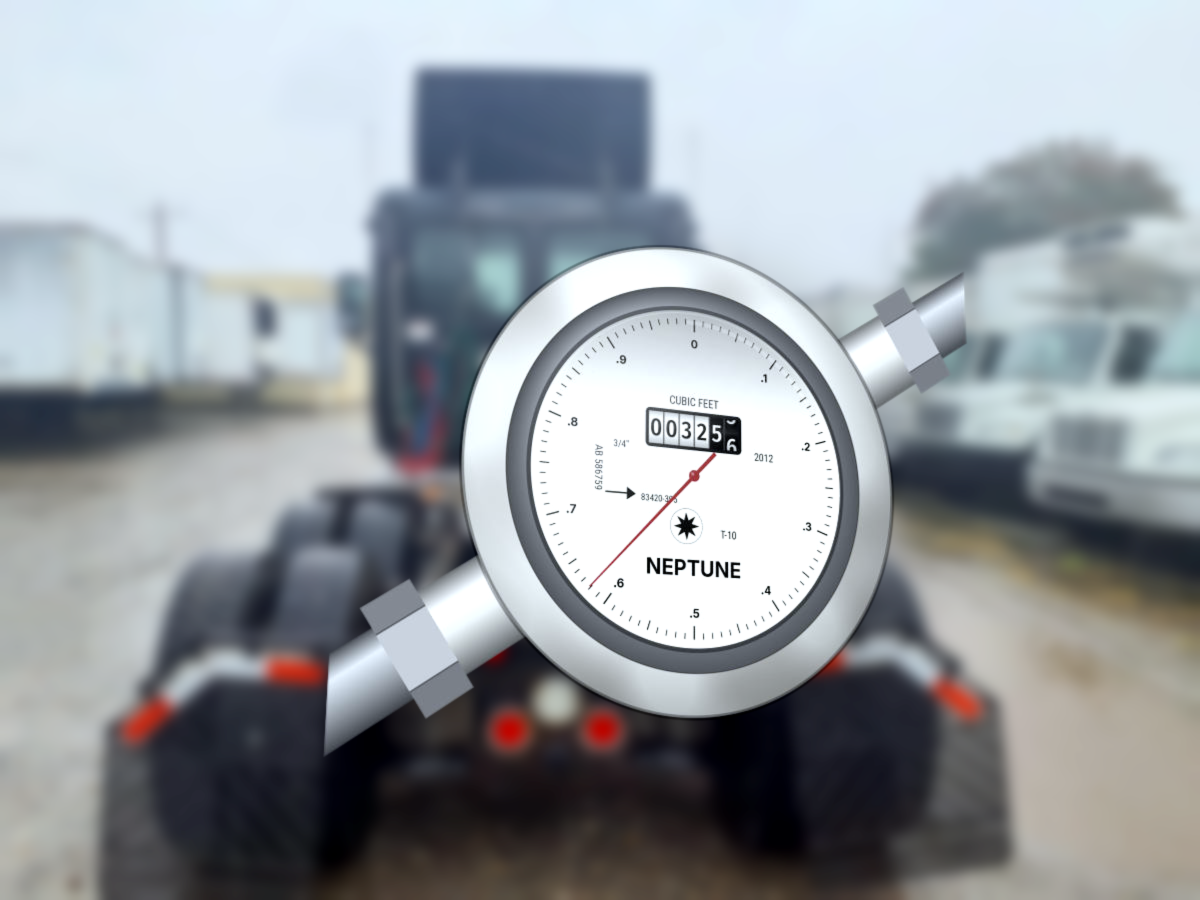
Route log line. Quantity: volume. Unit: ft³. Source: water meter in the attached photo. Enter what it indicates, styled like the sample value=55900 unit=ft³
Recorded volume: value=3255.62 unit=ft³
